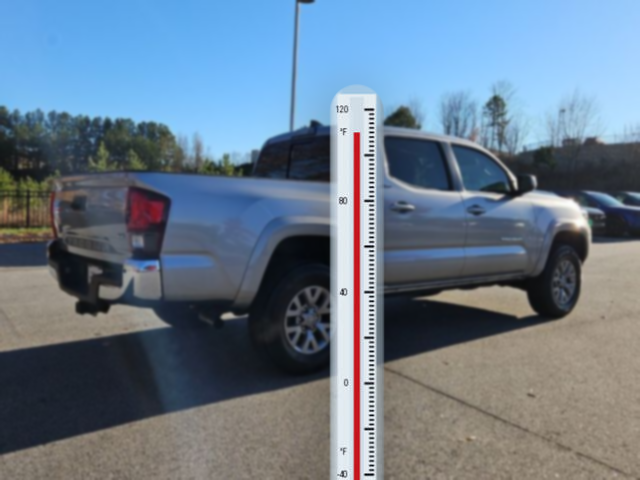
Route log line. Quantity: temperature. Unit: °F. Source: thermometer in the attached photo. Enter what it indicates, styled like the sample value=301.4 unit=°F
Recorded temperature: value=110 unit=°F
